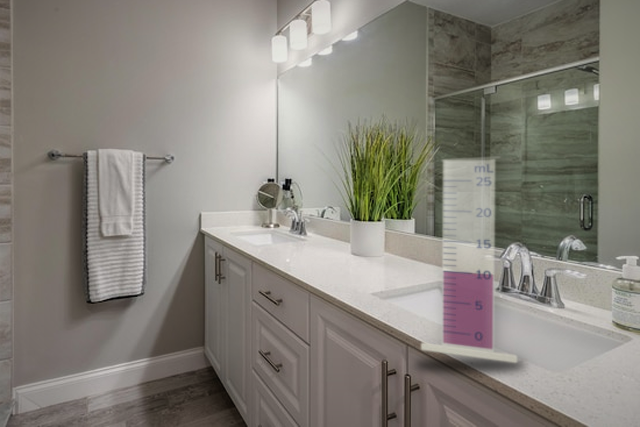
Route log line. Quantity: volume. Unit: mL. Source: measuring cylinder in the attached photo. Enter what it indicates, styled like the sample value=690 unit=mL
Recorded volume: value=10 unit=mL
